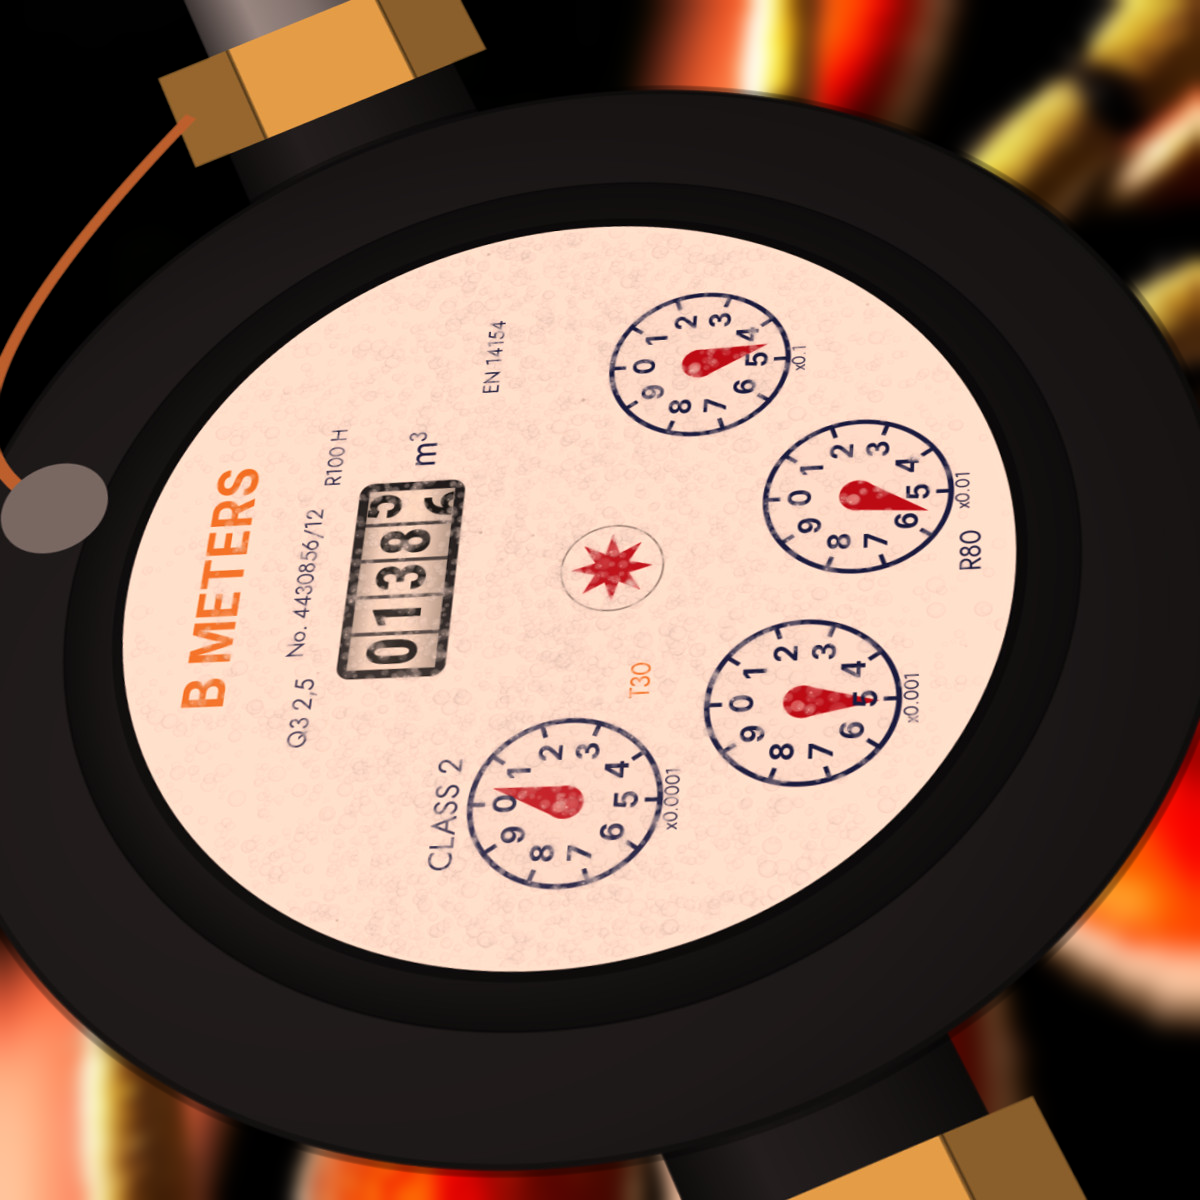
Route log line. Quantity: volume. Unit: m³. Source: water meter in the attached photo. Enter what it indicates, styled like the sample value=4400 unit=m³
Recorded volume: value=1385.4550 unit=m³
